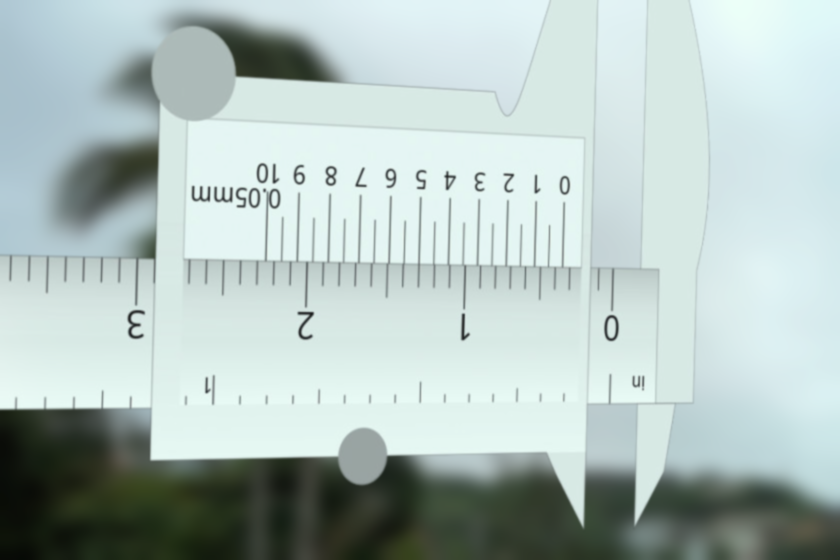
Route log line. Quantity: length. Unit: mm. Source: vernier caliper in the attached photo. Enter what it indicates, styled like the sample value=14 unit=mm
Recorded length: value=3.5 unit=mm
